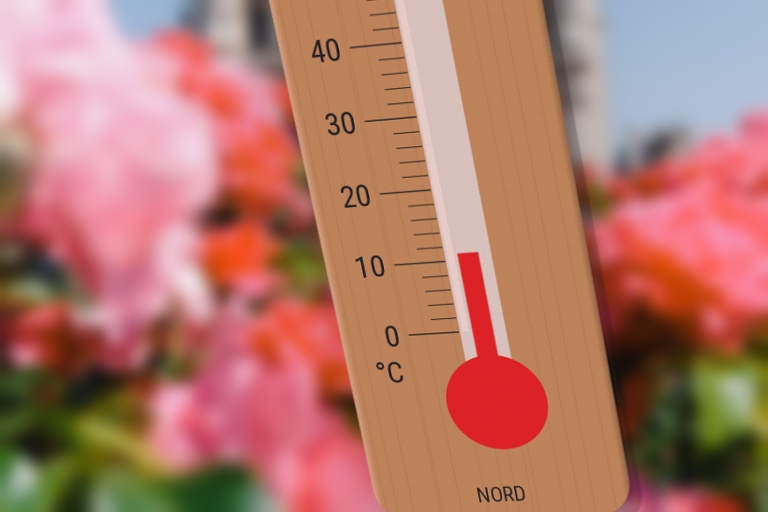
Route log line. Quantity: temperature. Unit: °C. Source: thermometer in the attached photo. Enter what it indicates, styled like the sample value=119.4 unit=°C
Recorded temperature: value=11 unit=°C
